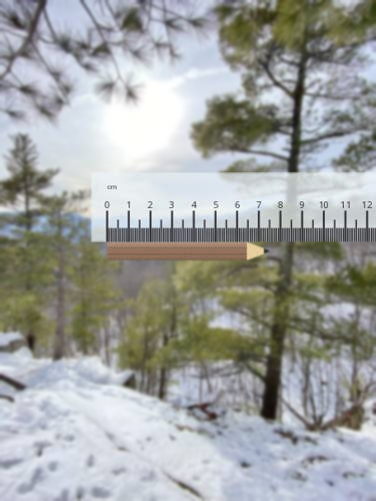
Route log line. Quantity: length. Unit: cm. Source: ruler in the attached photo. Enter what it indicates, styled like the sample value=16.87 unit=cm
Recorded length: value=7.5 unit=cm
